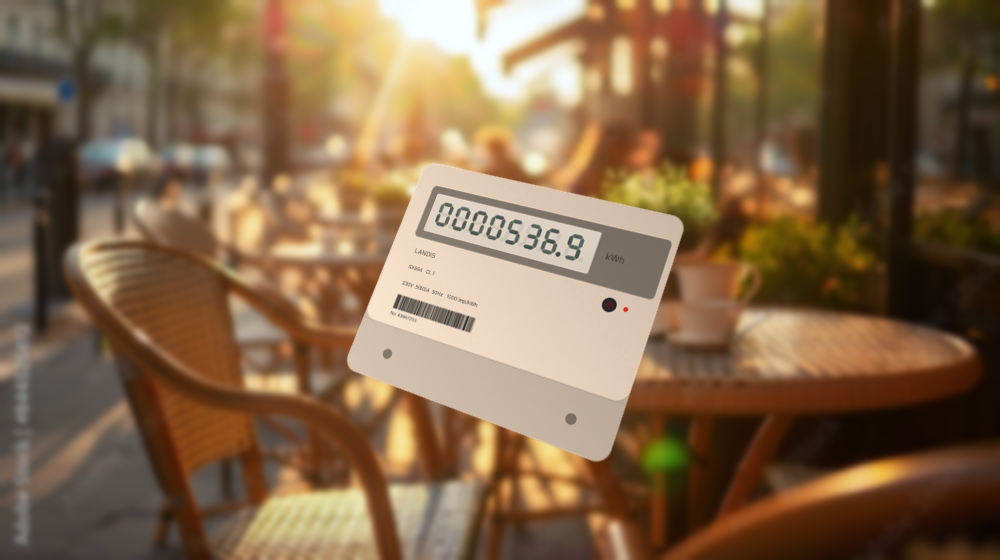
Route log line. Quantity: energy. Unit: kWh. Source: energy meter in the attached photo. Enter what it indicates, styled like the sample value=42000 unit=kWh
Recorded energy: value=536.9 unit=kWh
